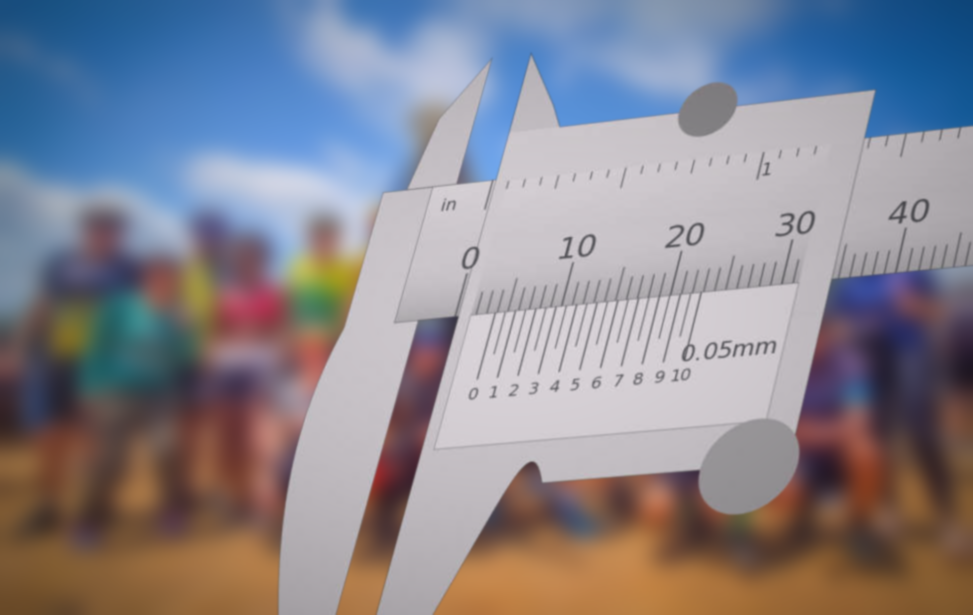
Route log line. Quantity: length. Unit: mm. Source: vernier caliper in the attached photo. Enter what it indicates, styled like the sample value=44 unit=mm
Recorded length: value=3.8 unit=mm
